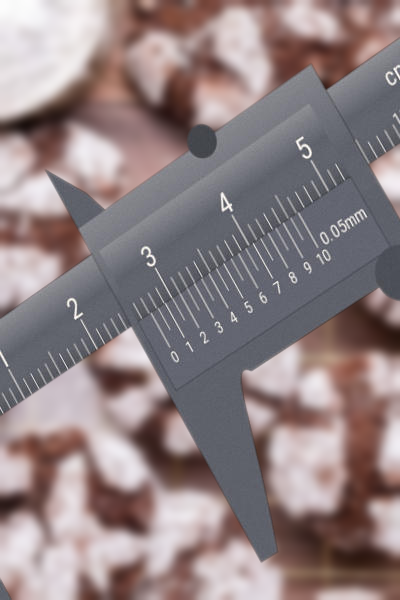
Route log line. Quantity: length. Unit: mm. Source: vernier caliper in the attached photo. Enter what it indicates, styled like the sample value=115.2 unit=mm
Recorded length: value=27.2 unit=mm
